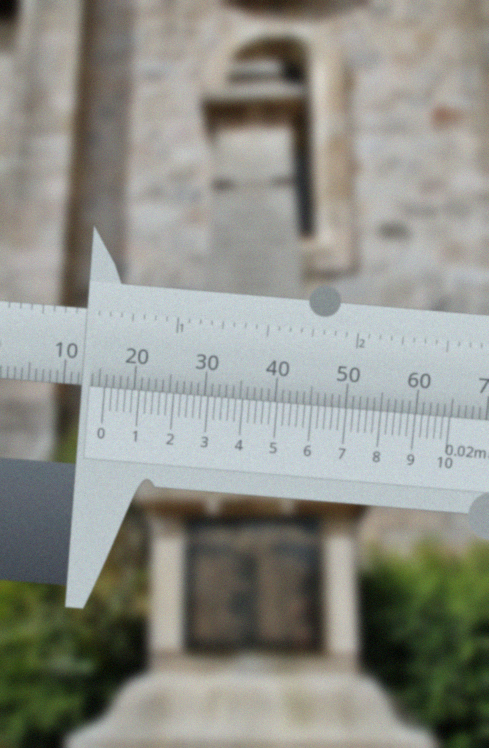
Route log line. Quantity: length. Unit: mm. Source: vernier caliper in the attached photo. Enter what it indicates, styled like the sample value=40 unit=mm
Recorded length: value=15.8 unit=mm
